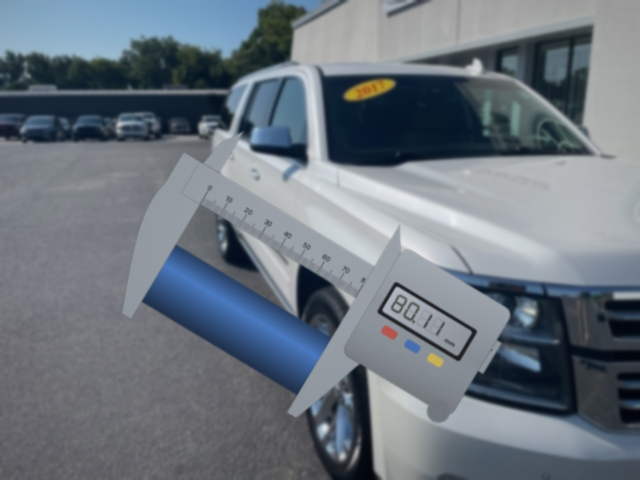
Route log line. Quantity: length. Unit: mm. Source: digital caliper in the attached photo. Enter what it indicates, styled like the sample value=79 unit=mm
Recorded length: value=80.11 unit=mm
